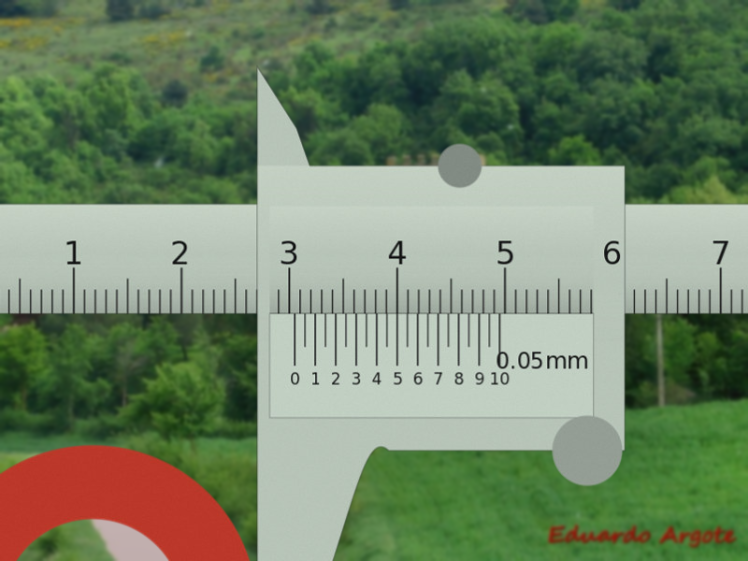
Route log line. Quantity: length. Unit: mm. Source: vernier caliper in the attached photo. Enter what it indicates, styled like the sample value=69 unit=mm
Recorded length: value=30.5 unit=mm
